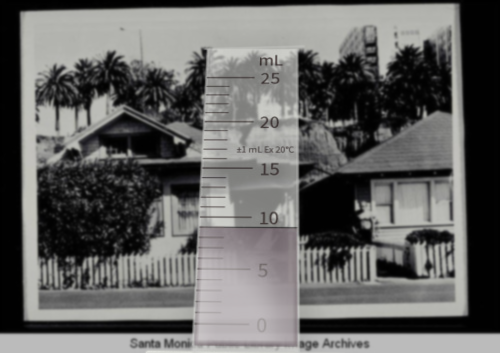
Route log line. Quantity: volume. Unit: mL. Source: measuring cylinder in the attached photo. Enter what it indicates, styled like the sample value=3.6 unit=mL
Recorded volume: value=9 unit=mL
